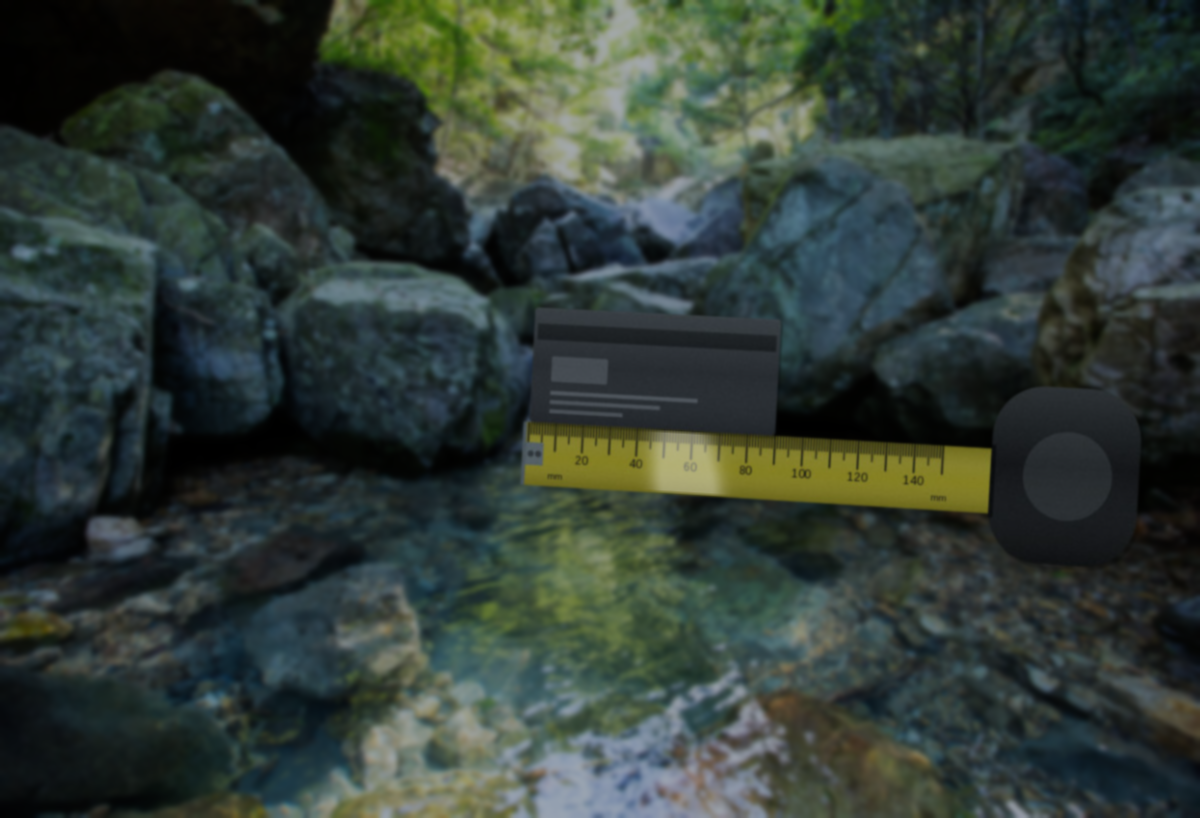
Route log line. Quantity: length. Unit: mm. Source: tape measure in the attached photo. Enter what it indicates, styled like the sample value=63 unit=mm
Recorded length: value=90 unit=mm
